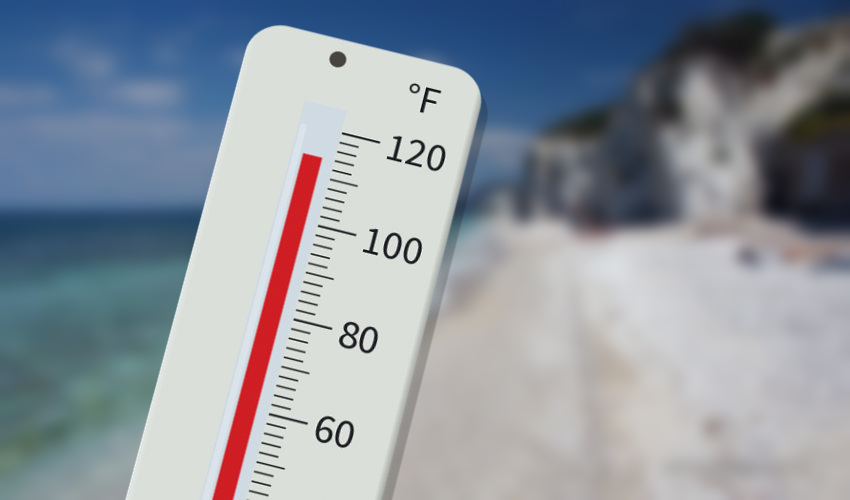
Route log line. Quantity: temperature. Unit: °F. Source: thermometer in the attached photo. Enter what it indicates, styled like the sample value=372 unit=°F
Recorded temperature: value=114 unit=°F
